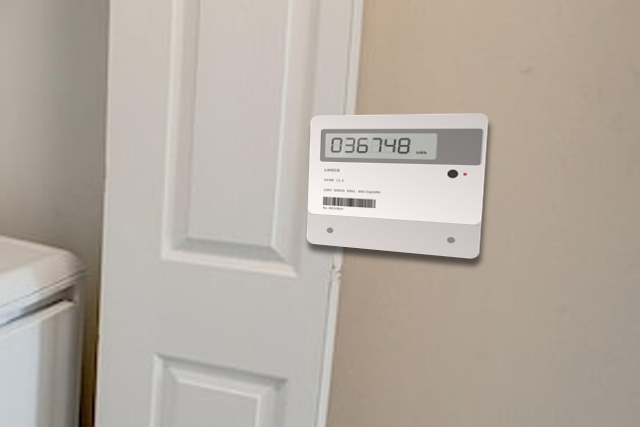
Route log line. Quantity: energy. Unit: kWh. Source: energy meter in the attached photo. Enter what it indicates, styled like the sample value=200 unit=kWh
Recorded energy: value=36748 unit=kWh
